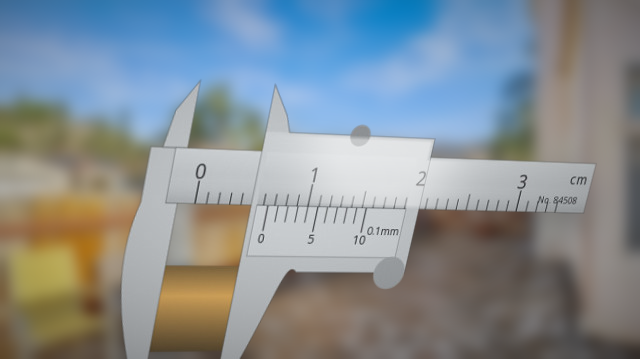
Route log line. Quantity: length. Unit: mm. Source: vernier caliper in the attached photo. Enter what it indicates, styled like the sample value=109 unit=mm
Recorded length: value=6.4 unit=mm
